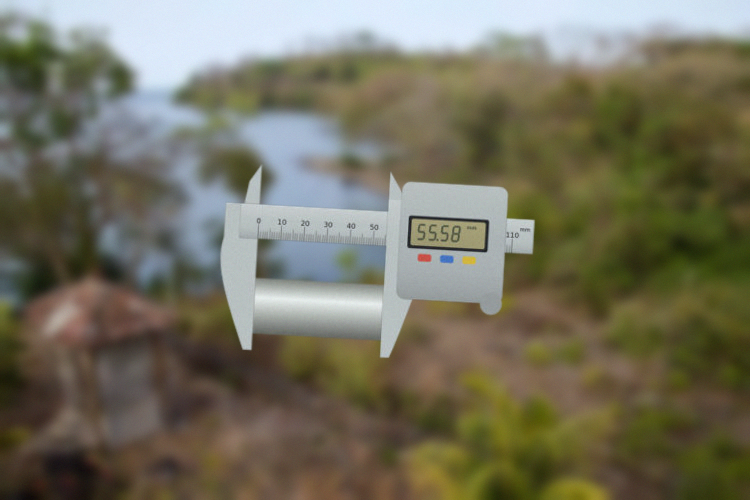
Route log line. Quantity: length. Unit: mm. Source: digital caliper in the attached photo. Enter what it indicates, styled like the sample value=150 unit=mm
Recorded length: value=55.58 unit=mm
